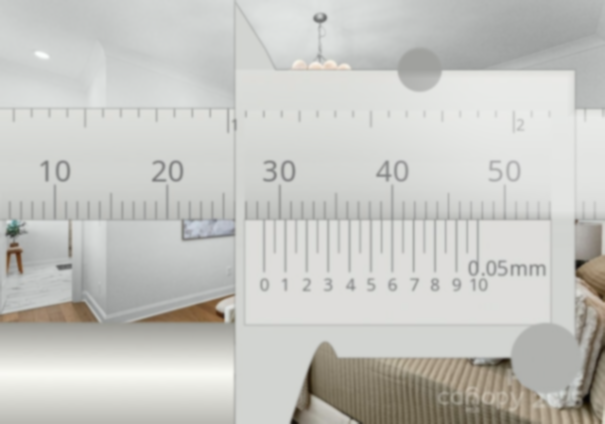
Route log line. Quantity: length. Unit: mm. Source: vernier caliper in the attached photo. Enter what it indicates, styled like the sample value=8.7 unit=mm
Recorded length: value=28.6 unit=mm
